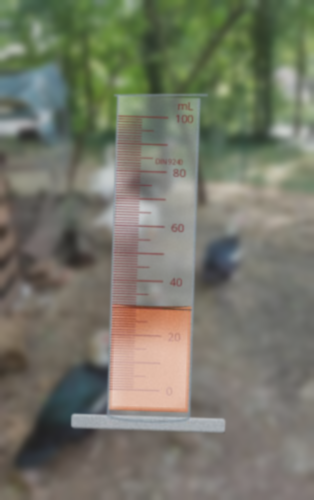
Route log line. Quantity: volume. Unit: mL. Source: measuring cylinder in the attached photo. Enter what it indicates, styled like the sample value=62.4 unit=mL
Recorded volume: value=30 unit=mL
